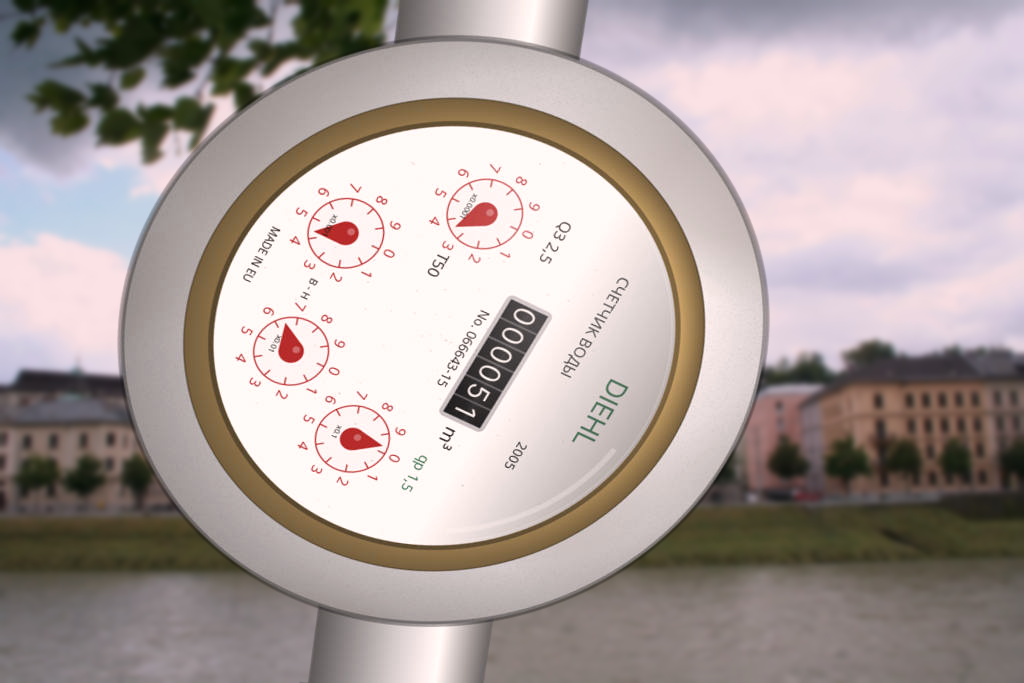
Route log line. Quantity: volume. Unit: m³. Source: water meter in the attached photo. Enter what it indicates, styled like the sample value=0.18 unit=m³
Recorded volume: value=50.9643 unit=m³
